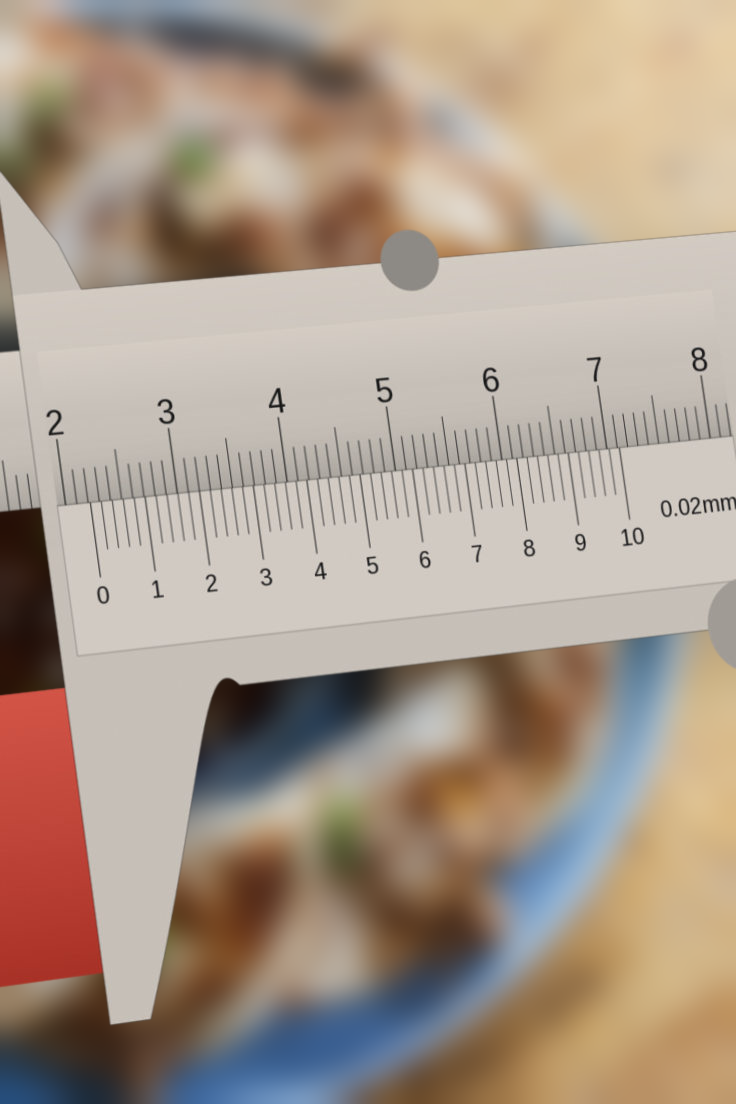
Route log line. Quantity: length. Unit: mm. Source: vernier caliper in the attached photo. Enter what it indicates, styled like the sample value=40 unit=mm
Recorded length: value=22.2 unit=mm
